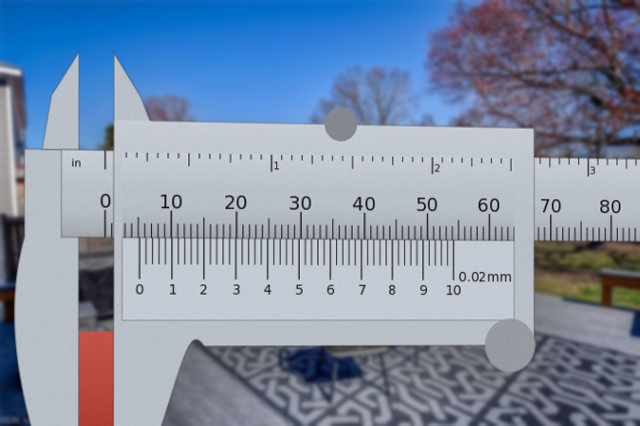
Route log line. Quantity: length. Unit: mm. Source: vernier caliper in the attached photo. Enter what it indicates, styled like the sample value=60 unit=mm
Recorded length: value=5.2 unit=mm
